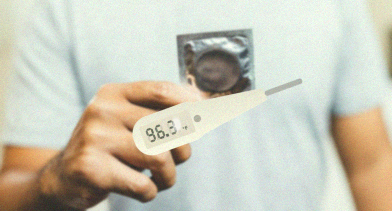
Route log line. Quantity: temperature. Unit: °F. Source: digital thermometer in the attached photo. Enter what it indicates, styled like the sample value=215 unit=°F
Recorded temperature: value=96.3 unit=°F
